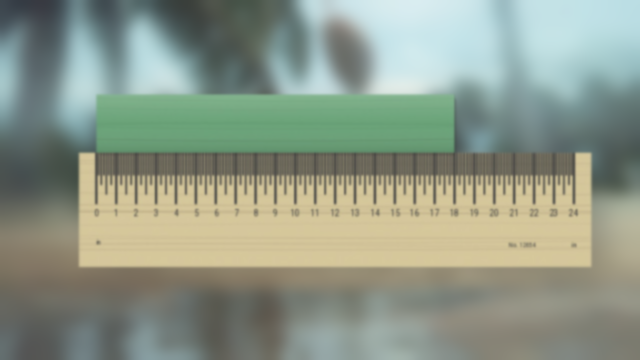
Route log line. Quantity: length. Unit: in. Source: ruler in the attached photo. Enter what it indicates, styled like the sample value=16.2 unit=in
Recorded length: value=18 unit=in
